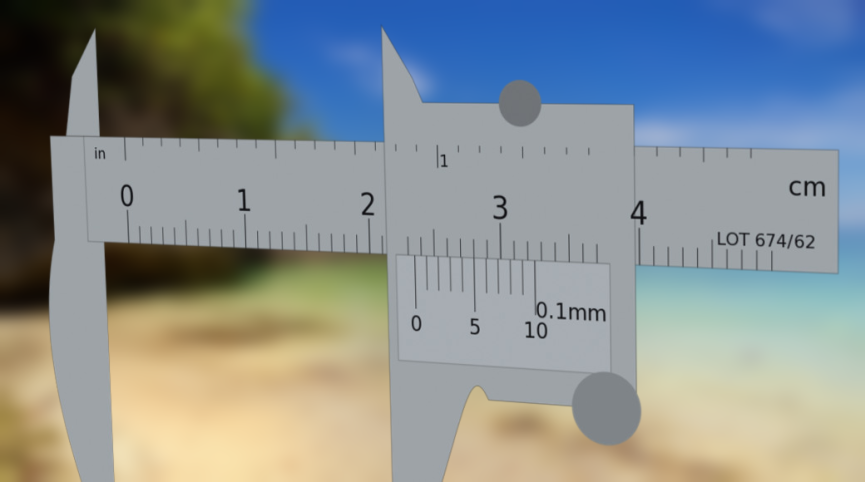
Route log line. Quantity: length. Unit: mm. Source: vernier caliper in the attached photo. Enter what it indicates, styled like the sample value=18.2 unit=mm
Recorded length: value=23.5 unit=mm
